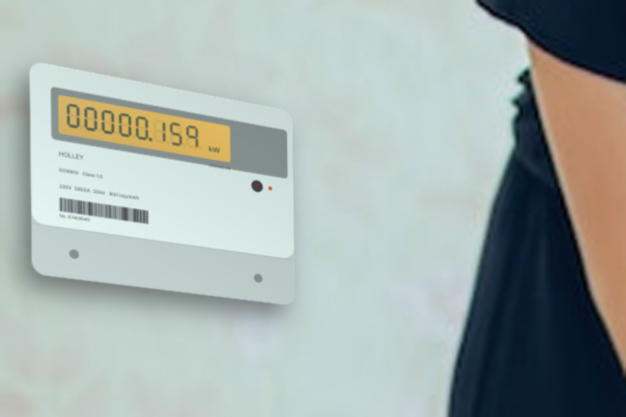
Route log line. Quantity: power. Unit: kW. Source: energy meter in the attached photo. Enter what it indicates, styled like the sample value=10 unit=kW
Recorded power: value=0.159 unit=kW
